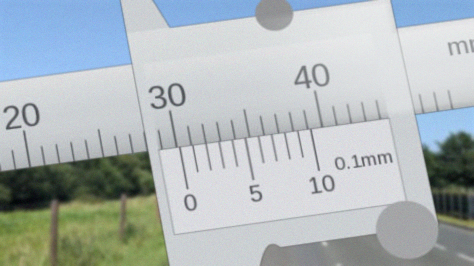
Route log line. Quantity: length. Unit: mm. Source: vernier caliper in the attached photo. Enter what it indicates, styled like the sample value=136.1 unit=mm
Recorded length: value=30.2 unit=mm
